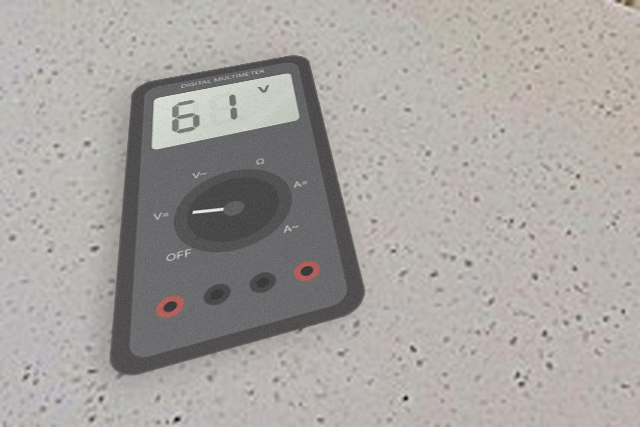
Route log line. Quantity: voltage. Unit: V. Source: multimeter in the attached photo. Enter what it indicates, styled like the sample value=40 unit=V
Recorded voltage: value=61 unit=V
